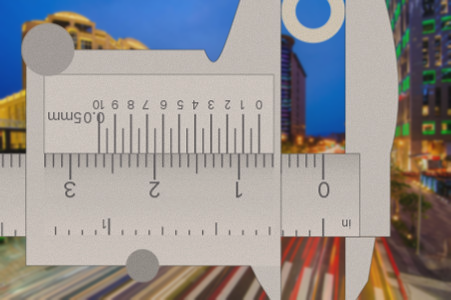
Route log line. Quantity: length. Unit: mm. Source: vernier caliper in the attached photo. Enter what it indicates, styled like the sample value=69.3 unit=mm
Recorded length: value=7.6 unit=mm
